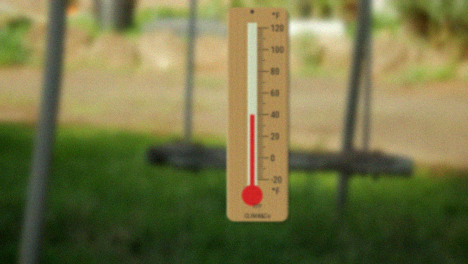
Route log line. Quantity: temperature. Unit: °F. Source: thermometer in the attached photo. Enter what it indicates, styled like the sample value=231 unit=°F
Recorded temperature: value=40 unit=°F
